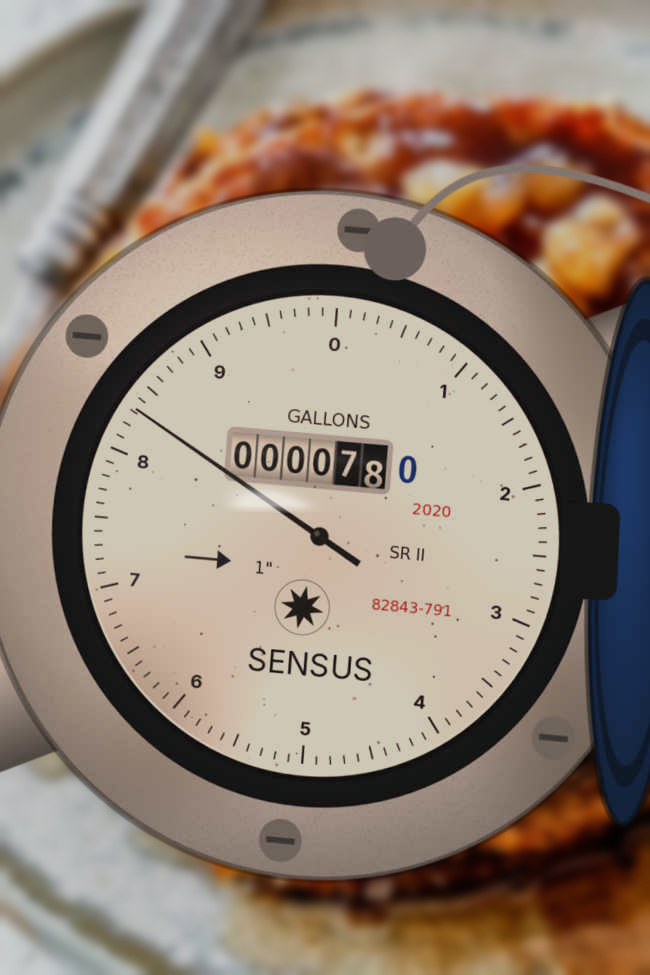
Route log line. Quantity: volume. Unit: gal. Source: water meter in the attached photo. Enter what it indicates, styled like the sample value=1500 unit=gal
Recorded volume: value=778.3 unit=gal
